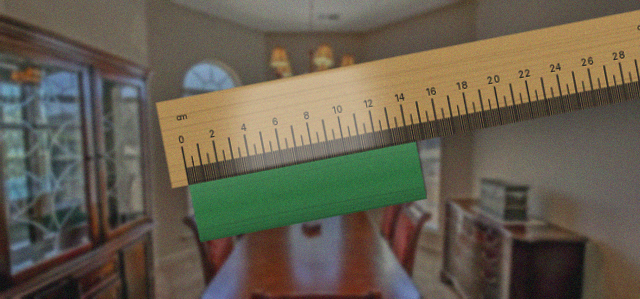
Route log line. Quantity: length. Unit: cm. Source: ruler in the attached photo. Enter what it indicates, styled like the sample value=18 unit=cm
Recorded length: value=14.5 unit=cm
